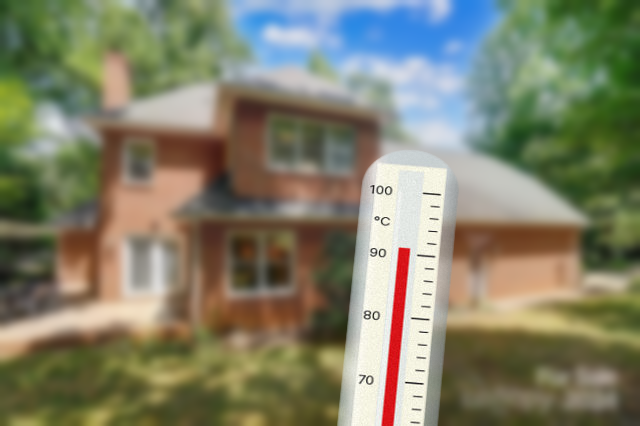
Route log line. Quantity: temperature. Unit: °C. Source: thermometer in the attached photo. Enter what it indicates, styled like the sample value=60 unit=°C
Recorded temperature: value=91 unit=°C
